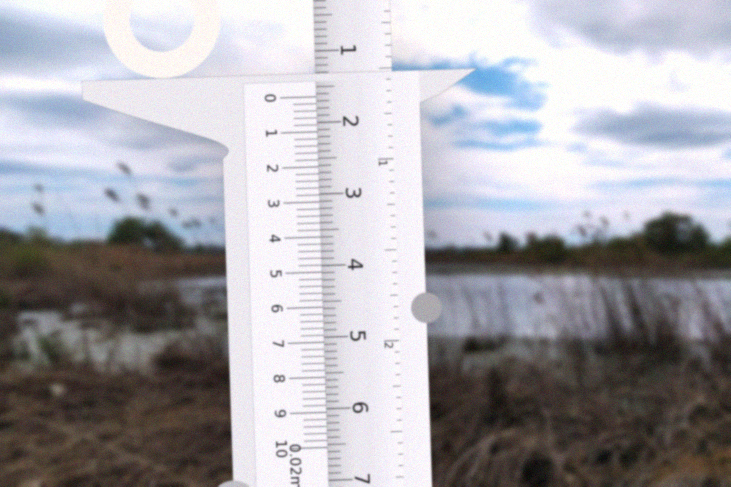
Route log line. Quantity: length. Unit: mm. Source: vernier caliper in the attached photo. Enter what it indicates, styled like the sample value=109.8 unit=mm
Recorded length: value=16.4 unit=mm
